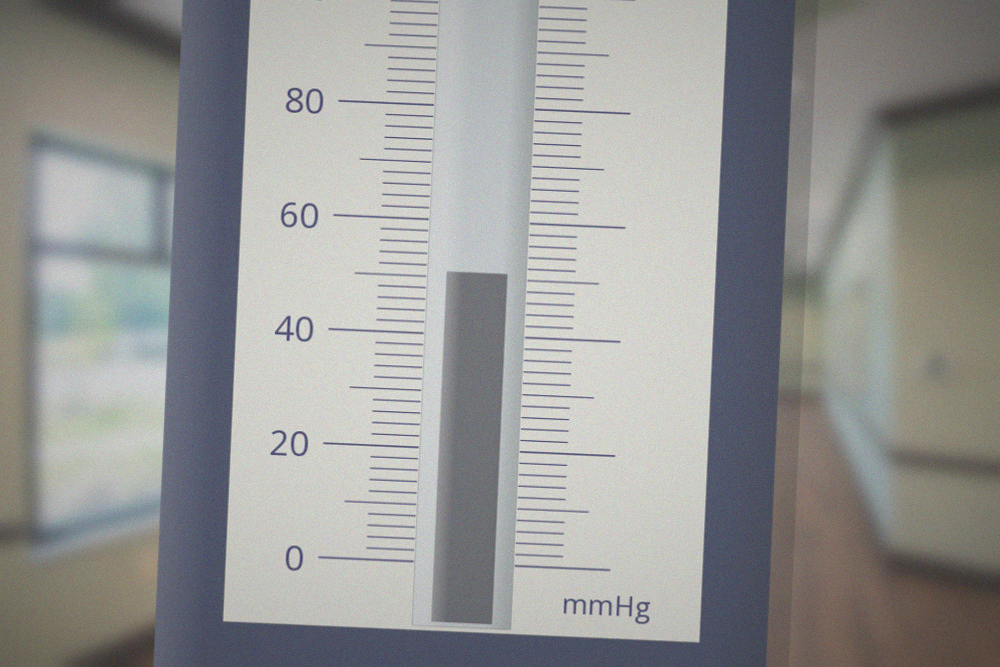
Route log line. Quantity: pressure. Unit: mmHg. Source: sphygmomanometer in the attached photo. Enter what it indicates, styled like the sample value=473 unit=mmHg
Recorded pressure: value=51 unit=mmHg
